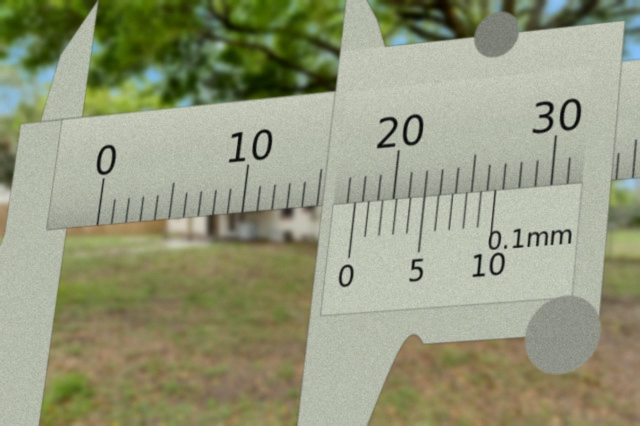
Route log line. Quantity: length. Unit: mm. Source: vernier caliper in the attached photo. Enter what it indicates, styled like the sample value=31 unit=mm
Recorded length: value=17.5 unit=mm
